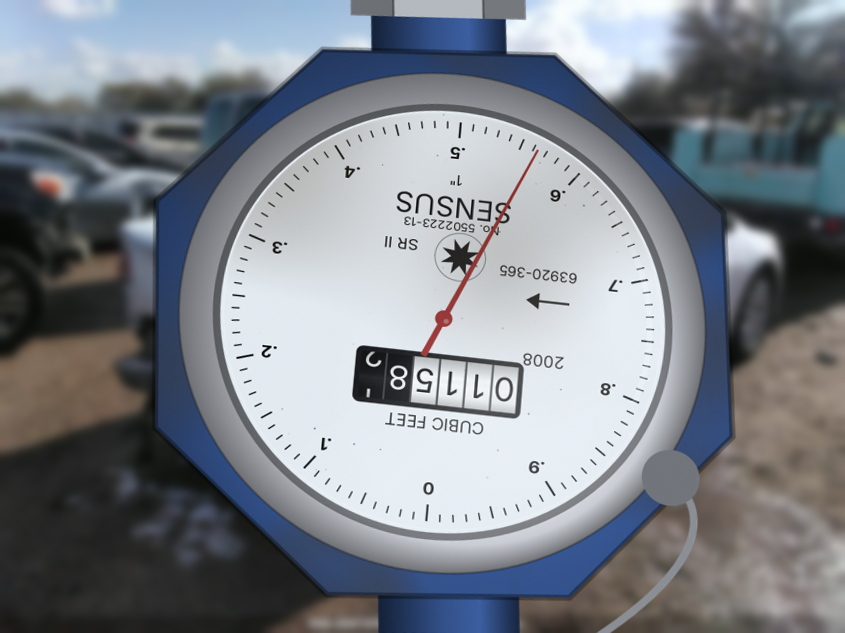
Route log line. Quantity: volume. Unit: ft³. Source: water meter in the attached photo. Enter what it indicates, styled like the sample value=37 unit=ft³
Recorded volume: value=11581.56 unit=ft³
